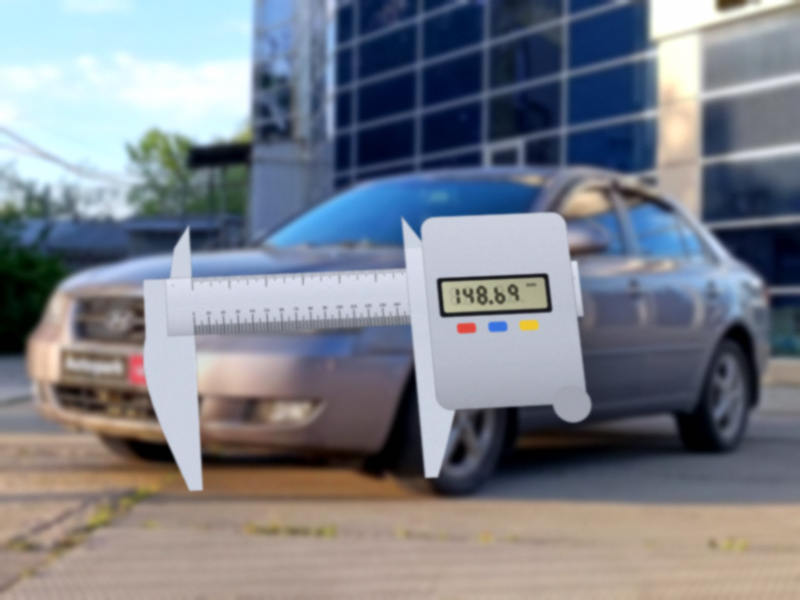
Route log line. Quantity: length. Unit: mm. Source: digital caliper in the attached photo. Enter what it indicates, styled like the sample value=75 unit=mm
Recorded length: value=148.69 unit=mm
